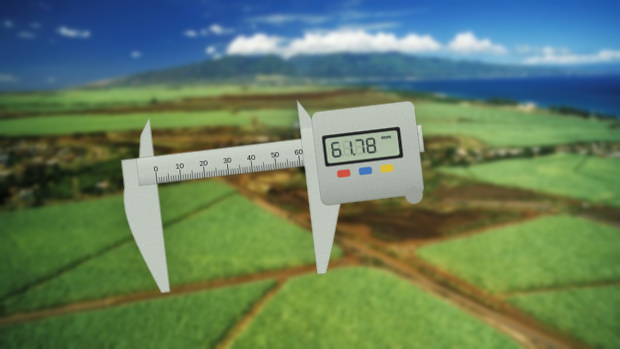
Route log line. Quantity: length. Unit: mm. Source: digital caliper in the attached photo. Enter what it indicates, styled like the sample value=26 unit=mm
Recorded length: value=61.78 unit=mm
